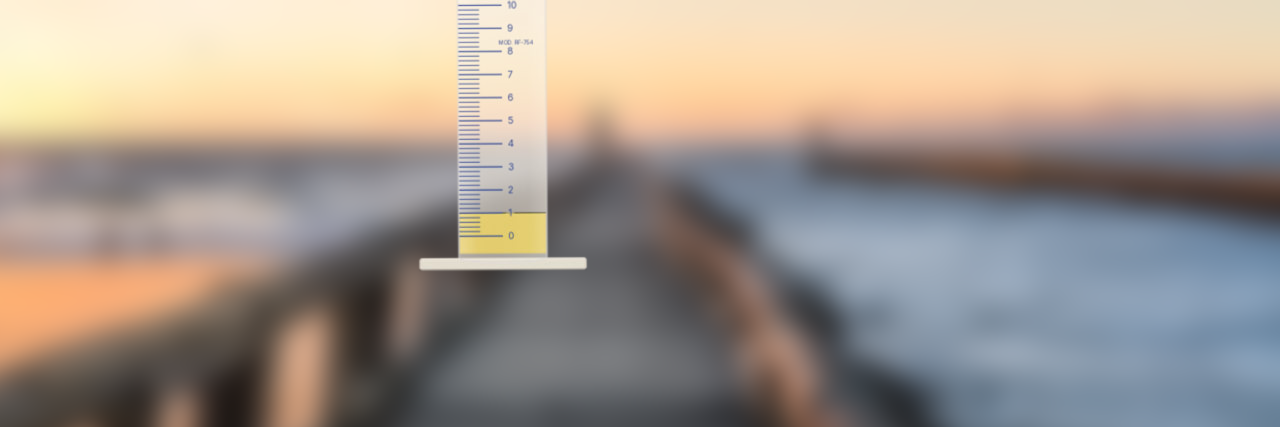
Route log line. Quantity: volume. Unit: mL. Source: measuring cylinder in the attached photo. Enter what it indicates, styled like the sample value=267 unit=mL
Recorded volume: value=1 unit=mL
